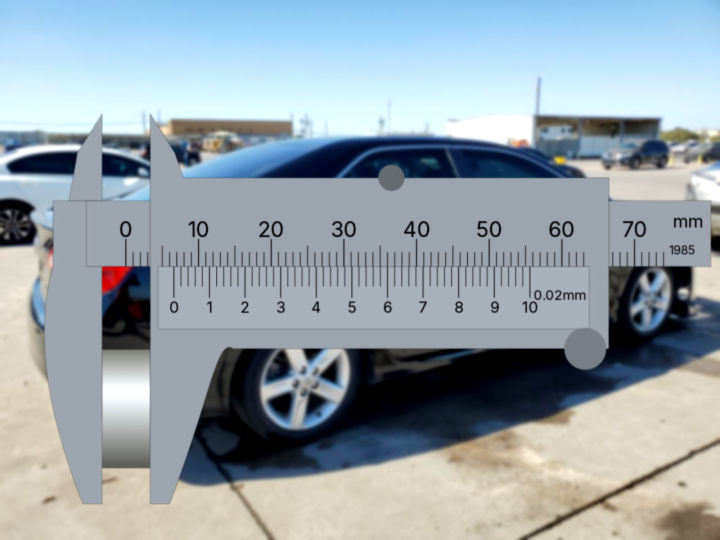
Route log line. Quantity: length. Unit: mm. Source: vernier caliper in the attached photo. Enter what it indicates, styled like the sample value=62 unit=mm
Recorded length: value=6.6 unit=mm
